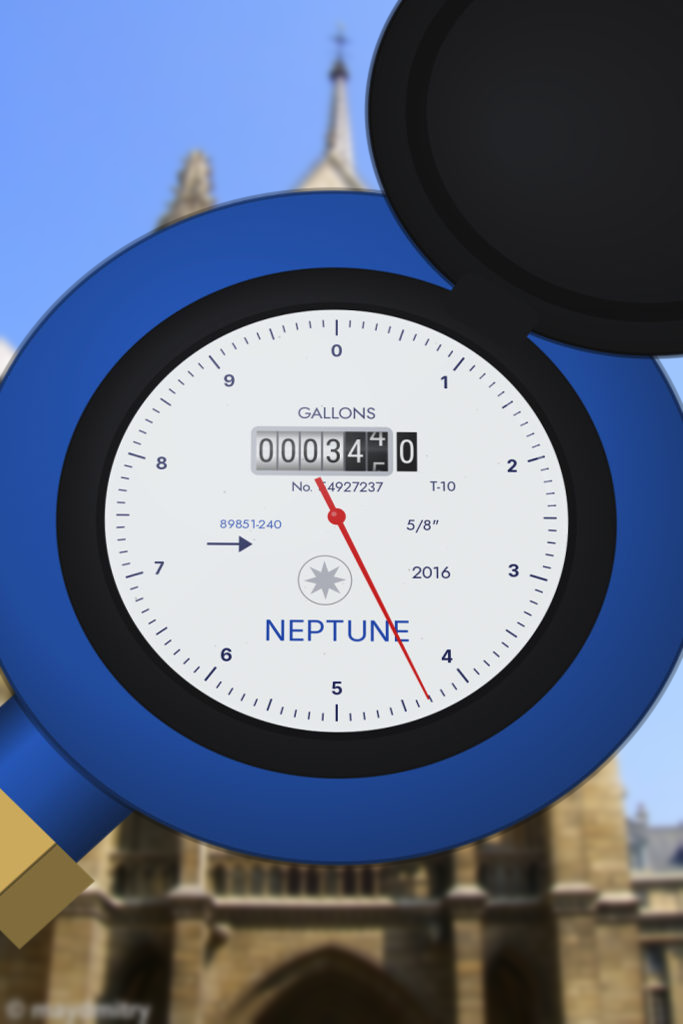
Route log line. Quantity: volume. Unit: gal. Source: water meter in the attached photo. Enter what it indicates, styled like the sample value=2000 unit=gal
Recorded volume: value=3444.3 unit=gal
